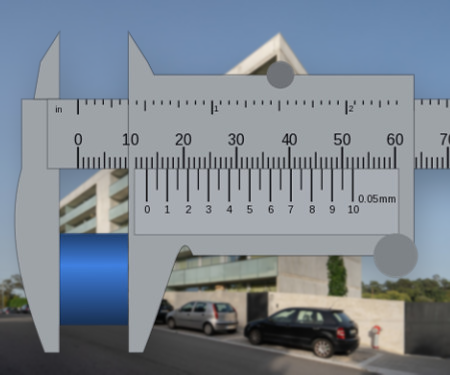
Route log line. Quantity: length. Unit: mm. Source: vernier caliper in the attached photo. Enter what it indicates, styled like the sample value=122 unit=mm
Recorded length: value=13.0 unit=mm
